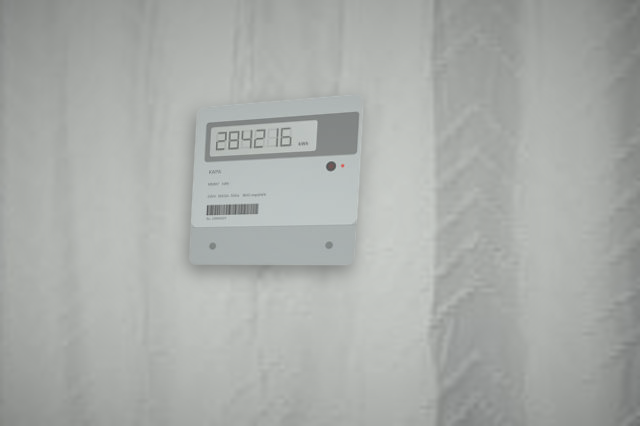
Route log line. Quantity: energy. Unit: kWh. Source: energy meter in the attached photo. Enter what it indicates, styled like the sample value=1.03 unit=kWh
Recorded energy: value=284216 unit=kWh
